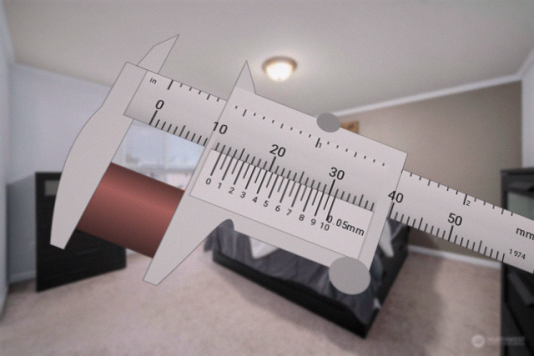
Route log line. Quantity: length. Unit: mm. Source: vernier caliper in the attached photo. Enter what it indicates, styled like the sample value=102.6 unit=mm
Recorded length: value=12.0 unit=mm
